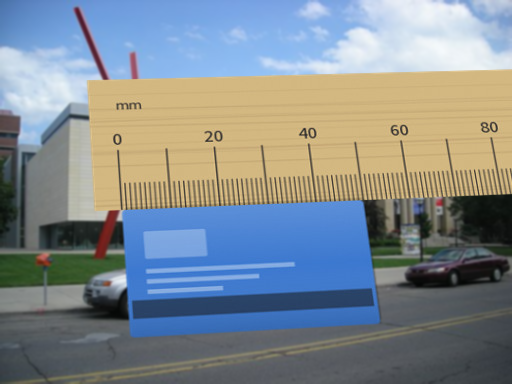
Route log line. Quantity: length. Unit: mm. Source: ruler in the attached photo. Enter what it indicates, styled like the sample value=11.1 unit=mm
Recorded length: value=50 unit=mm
